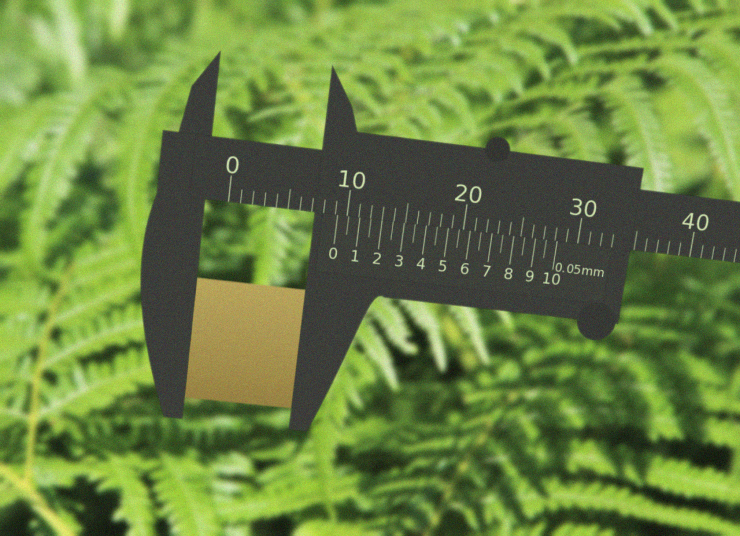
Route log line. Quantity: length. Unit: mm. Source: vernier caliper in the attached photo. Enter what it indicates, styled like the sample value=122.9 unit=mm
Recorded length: value=9.2 unit=mm
